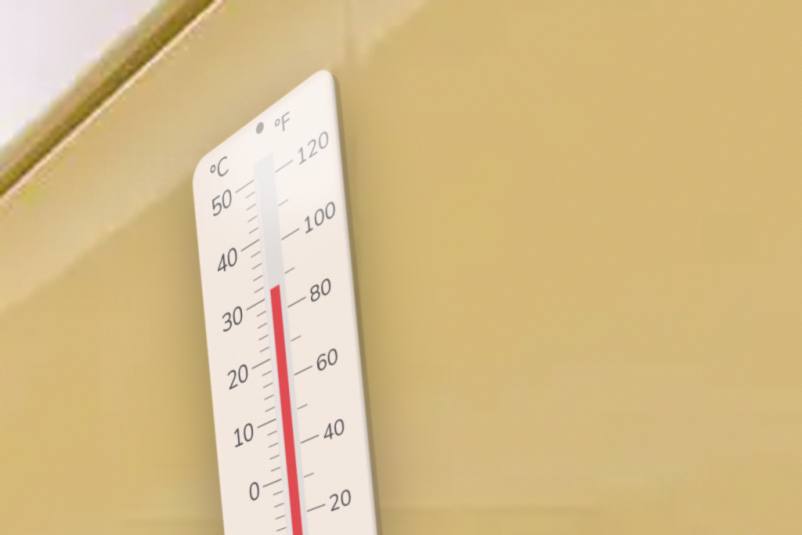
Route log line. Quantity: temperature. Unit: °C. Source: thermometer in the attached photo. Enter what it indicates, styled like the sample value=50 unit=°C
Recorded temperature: value=31 unit=°C
